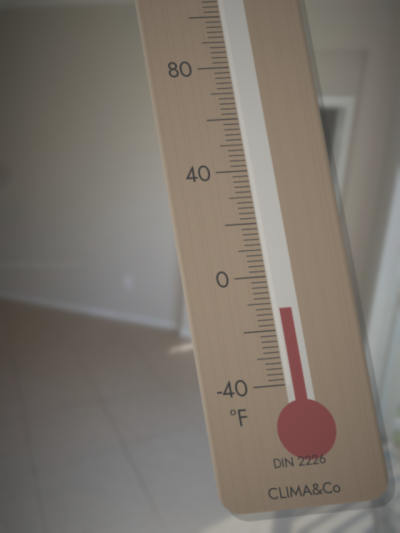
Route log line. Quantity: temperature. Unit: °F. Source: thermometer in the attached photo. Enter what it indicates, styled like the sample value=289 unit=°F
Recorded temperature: value=-12 unit=°F
